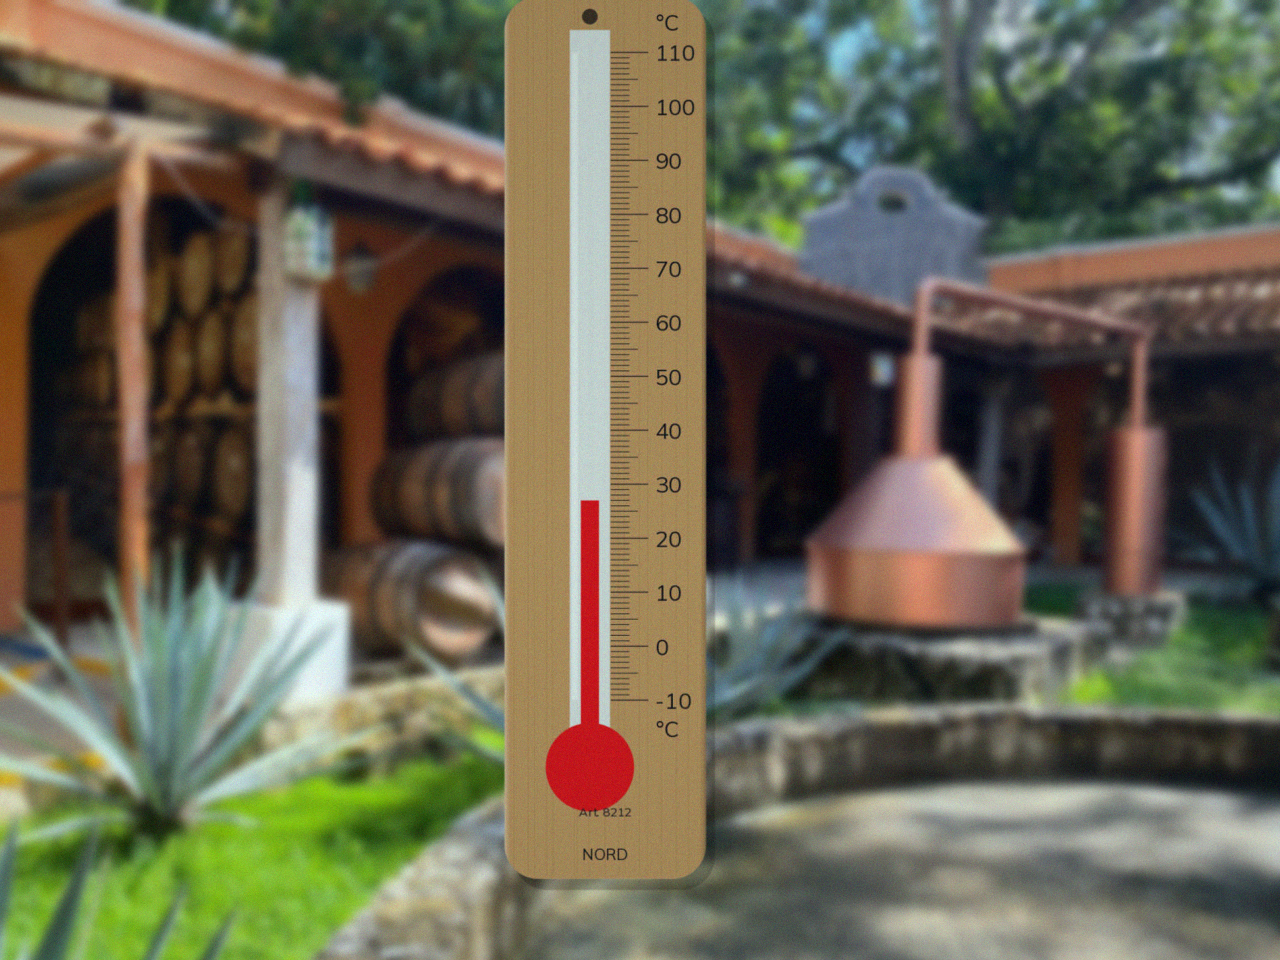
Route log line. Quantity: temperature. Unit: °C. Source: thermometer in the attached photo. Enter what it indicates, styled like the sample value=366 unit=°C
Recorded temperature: value=27 unit=°C
